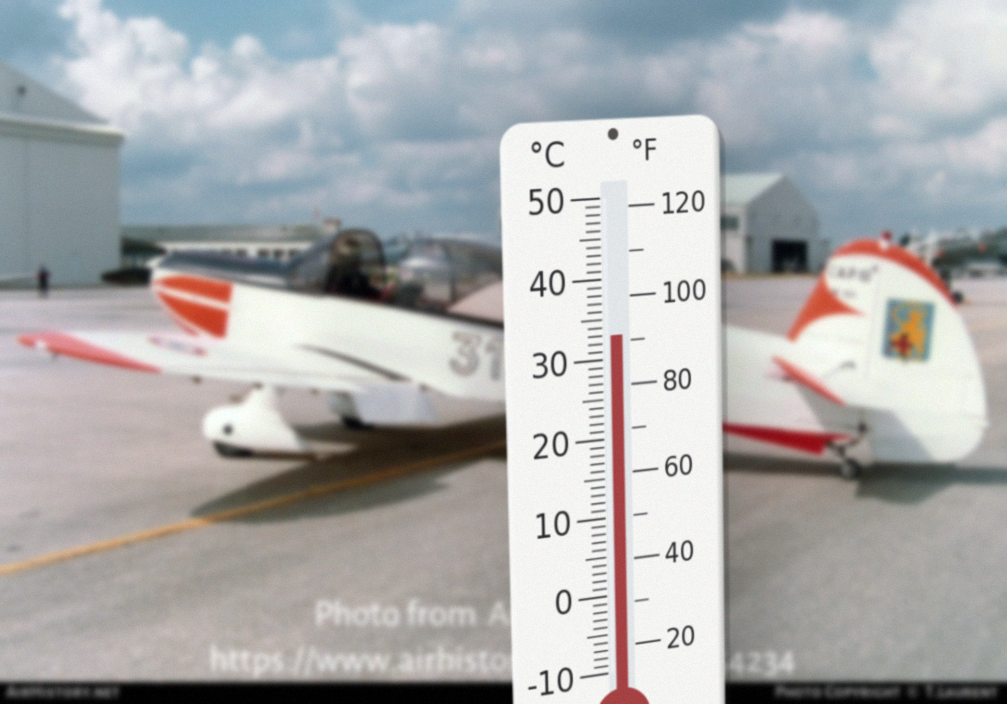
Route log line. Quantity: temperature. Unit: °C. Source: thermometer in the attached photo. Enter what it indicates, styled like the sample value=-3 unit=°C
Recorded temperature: value=33 unit=°C
